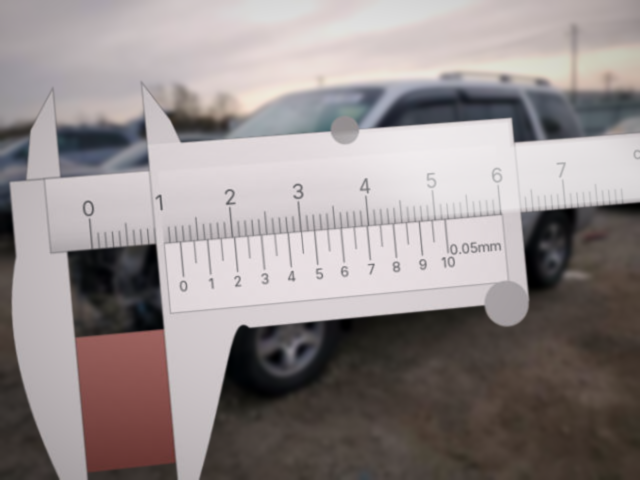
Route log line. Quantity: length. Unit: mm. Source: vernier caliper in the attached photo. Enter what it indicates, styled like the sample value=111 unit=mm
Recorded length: value=12.5 unit=mm
